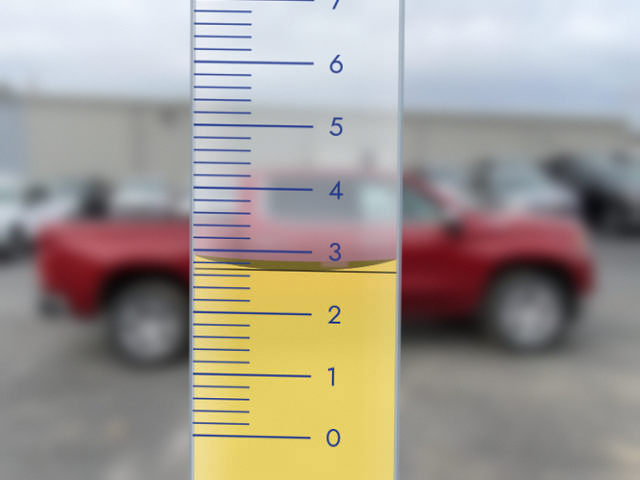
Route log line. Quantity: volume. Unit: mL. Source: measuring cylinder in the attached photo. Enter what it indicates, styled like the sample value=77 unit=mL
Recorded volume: value=2.7 unit=mL
